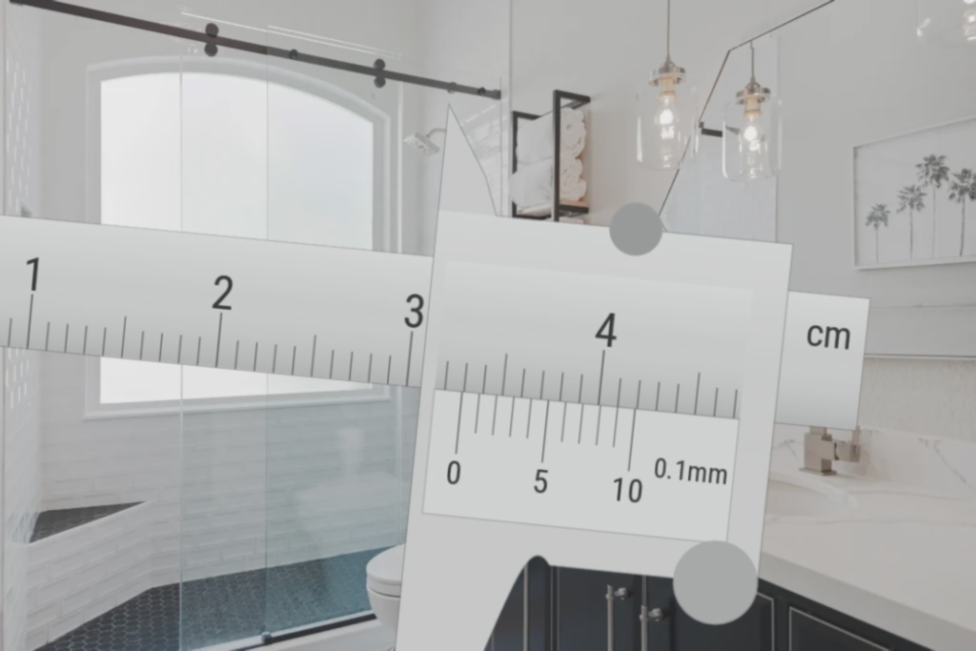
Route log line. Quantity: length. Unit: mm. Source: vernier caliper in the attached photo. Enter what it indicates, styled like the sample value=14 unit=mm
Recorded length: value=32.9 unit=mm
